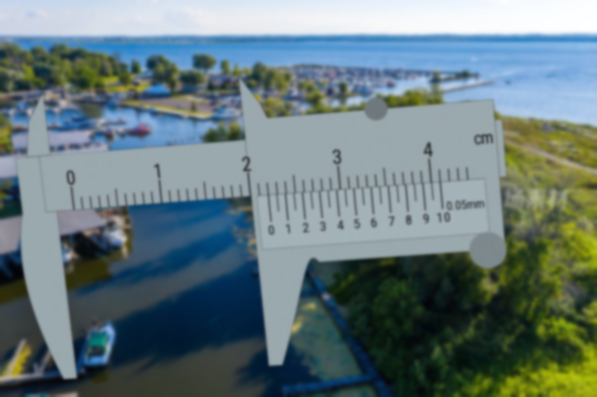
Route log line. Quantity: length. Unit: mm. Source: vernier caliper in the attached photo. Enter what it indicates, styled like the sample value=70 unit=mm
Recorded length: value=22.0 unit=mm
